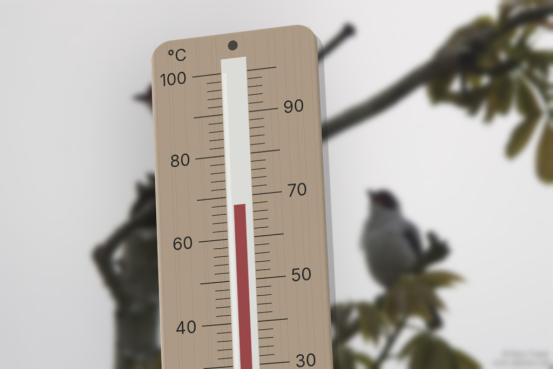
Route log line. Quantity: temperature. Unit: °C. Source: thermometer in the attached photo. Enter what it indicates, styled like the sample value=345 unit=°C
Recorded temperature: value=68 unit=°C
